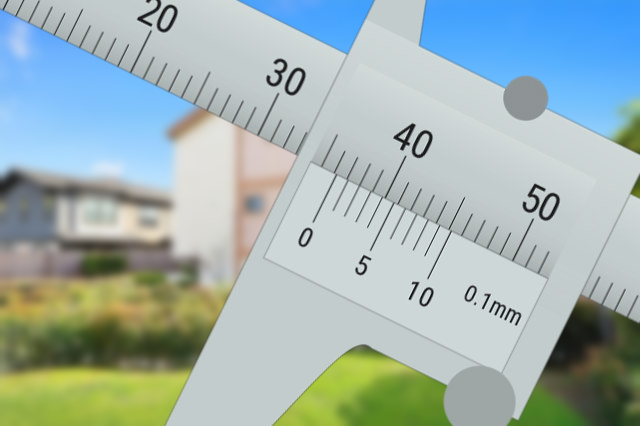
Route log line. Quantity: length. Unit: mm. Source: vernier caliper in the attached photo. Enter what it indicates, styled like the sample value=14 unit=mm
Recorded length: value=36.2 unit=mm
